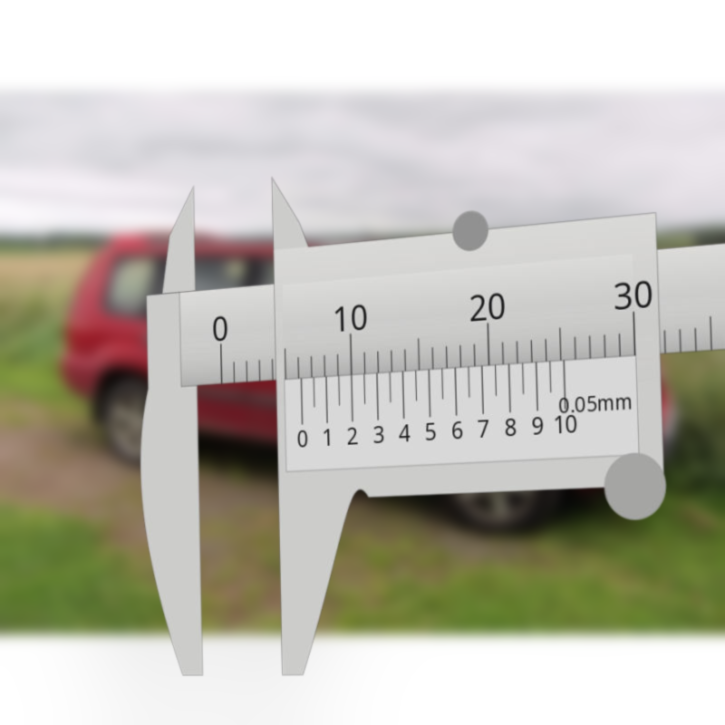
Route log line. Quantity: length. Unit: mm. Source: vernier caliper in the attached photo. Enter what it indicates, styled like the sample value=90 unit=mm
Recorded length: value=6.2 unit=mm
